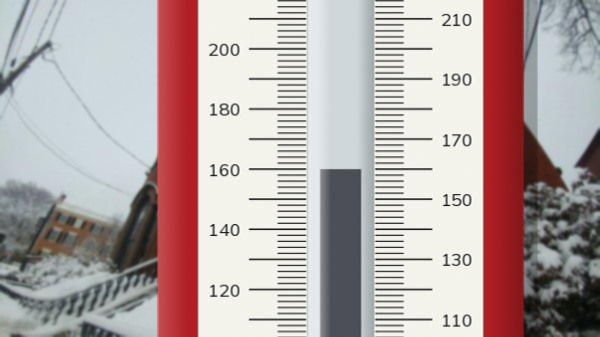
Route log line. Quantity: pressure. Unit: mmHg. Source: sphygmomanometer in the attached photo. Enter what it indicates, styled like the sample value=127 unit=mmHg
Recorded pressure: value=160 unit=mmHg
